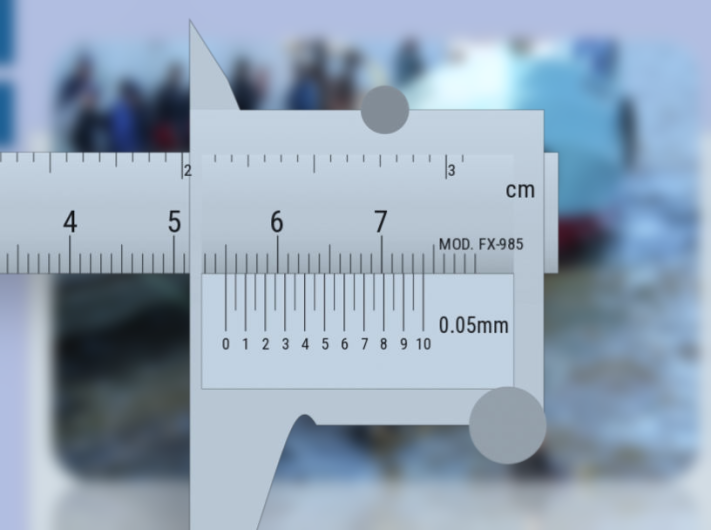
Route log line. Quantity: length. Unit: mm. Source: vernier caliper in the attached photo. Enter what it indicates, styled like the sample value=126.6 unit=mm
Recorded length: value=55.0 unit=mm
